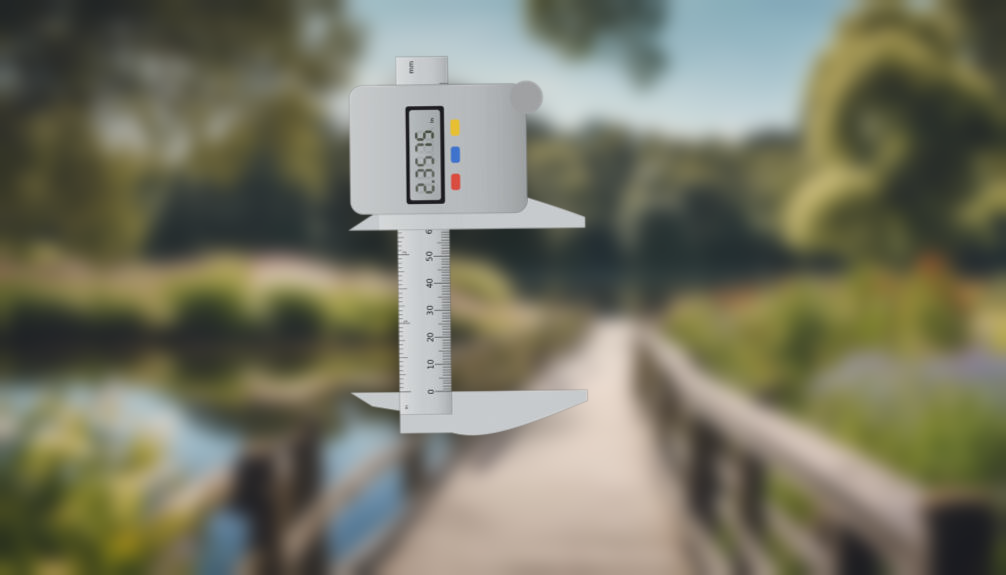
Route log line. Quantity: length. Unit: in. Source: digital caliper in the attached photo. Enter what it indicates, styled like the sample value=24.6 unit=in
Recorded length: value=2.3575 unit=in
